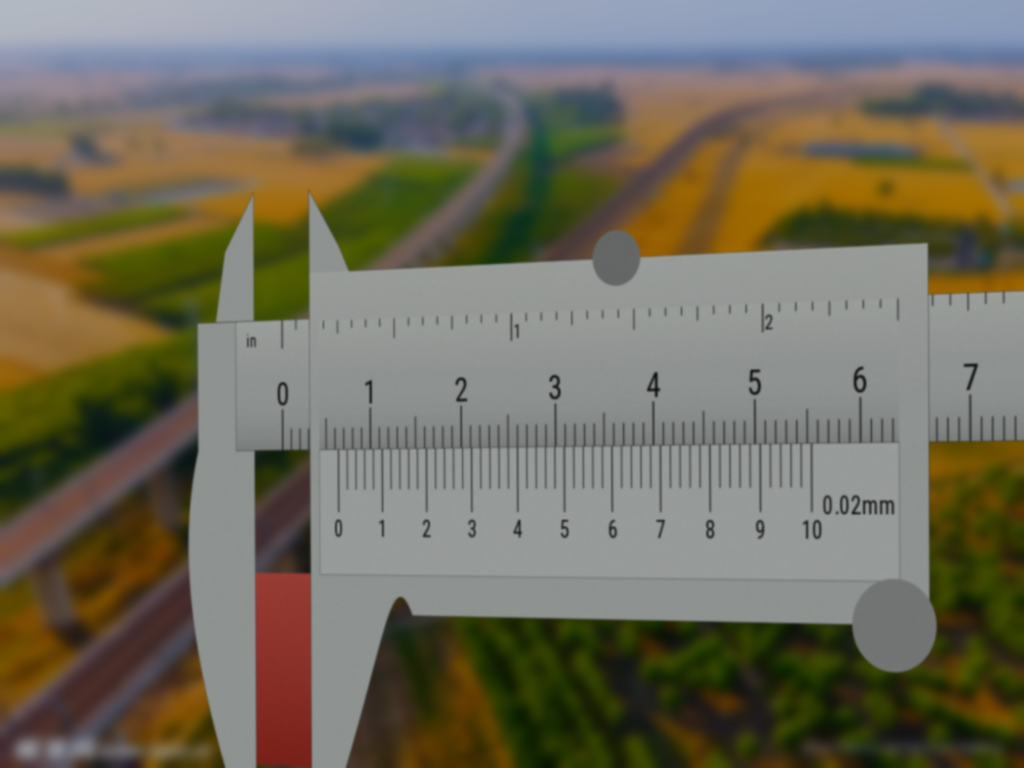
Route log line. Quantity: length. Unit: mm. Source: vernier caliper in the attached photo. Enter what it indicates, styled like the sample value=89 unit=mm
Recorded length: value=6.4 unit=mm
